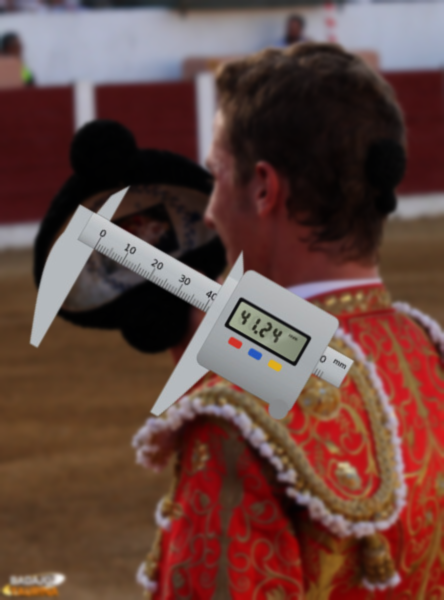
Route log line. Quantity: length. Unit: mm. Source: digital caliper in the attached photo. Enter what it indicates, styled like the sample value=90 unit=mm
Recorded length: value=41.24 unit=mm
